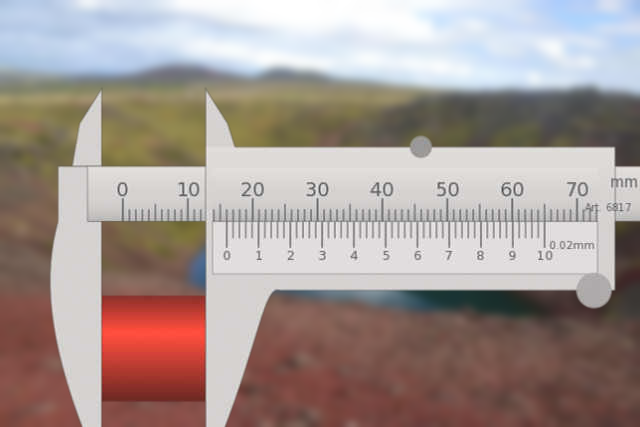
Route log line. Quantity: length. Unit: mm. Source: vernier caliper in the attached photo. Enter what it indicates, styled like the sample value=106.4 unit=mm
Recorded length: value=16.0 unit=mm
